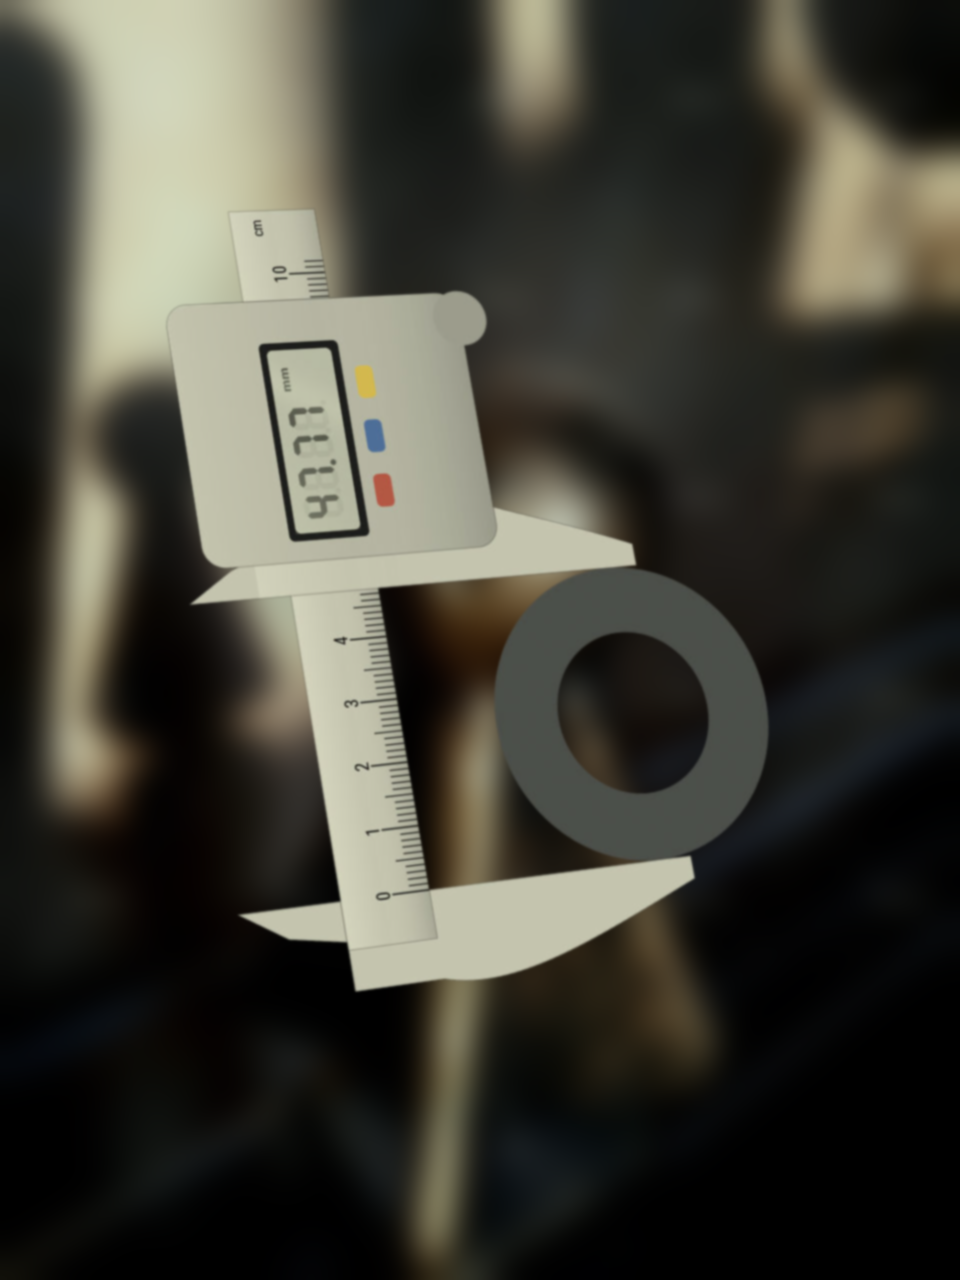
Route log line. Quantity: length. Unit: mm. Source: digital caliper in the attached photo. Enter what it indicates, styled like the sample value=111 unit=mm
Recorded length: value=47.77 unit=mm
